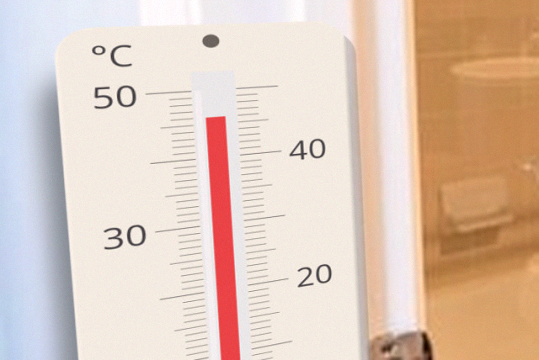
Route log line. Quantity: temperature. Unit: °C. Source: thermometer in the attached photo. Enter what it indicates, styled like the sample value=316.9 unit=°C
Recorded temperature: value=46 unit=°C
